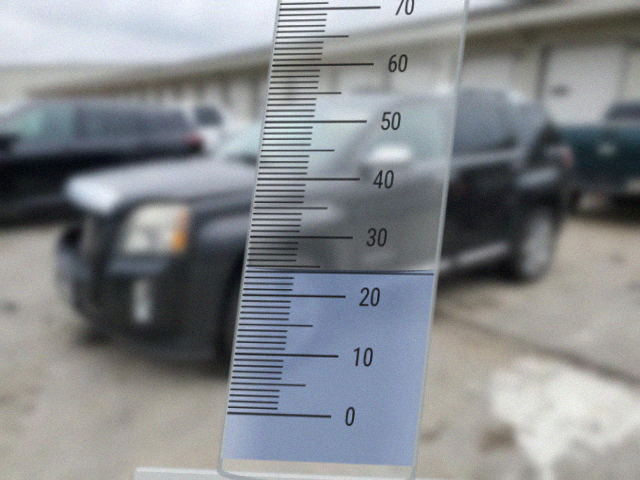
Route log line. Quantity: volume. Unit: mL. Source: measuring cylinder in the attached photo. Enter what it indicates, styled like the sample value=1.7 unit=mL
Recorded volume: value=24 unit=mL
